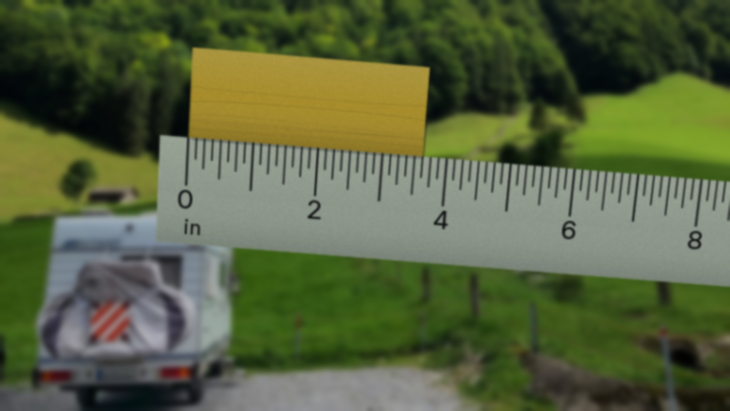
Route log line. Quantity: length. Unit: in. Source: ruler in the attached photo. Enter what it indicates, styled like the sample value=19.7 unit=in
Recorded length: value=3.625 unit=in
